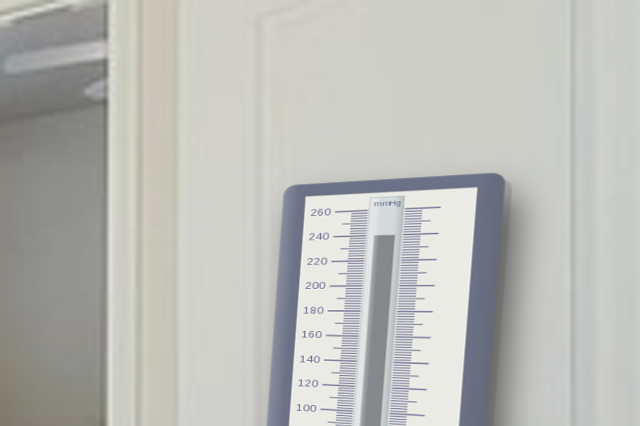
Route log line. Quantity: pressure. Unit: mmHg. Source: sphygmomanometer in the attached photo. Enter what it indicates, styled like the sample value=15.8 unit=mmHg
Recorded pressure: value=240 unit=mmHg
